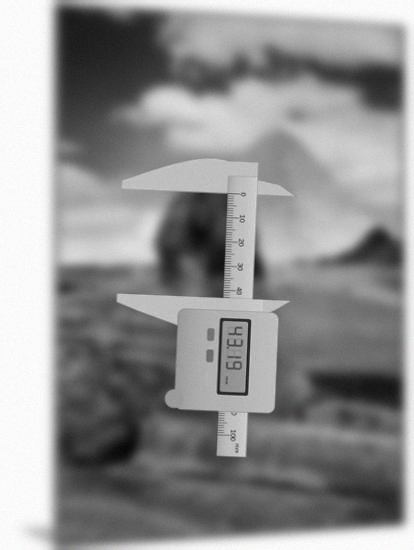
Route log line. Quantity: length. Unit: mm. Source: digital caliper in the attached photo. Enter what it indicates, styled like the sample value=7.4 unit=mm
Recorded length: value=43.19 unit=mm
